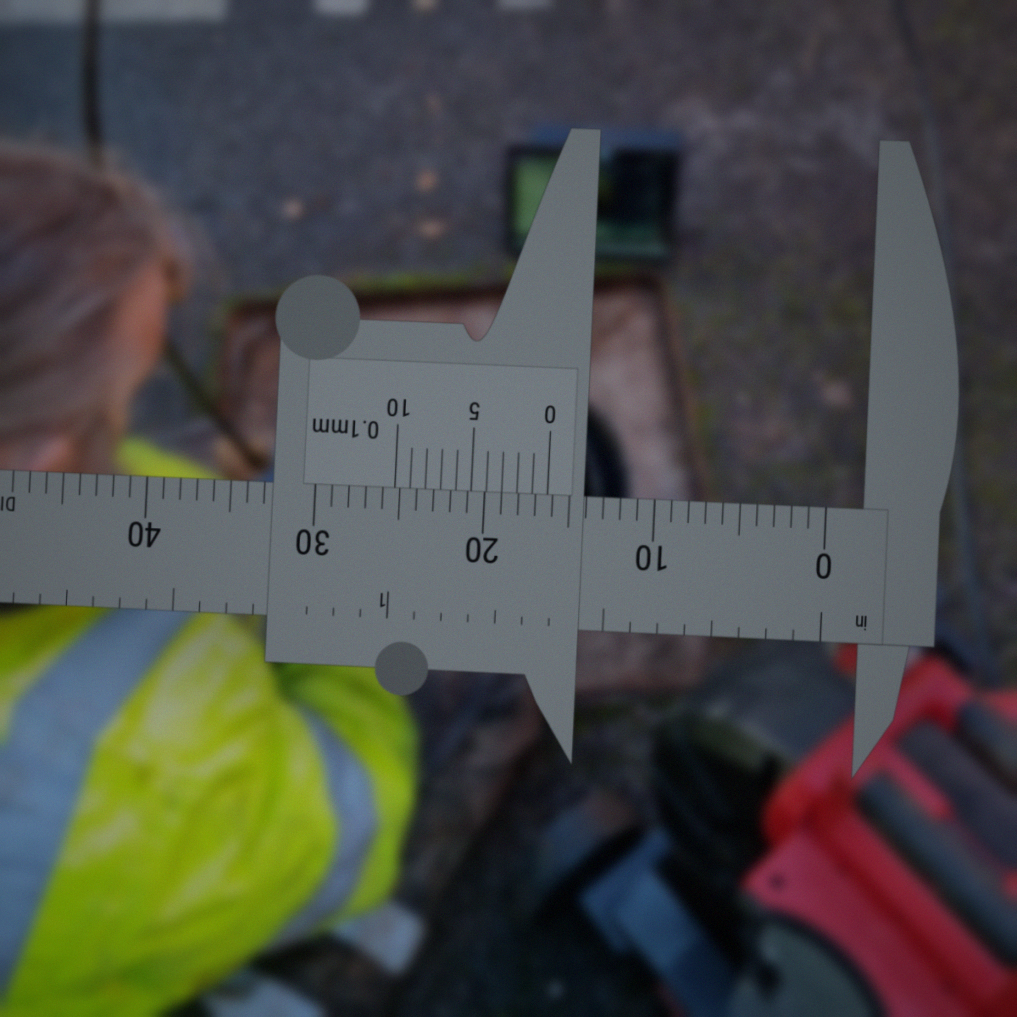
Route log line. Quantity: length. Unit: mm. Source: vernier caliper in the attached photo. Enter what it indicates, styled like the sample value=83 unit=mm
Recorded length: value=16.3 unit=mm
